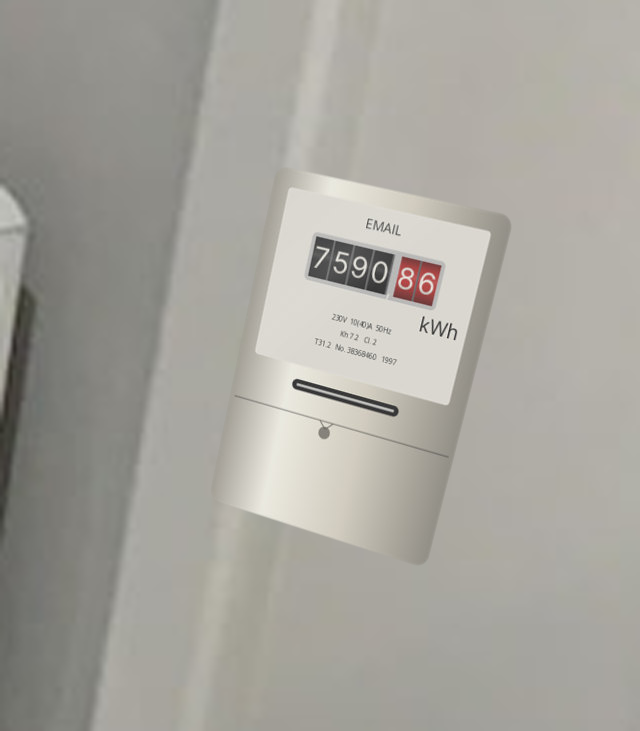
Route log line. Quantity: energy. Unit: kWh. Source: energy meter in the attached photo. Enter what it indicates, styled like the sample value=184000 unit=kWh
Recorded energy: value=7590.86 unit=kWh
